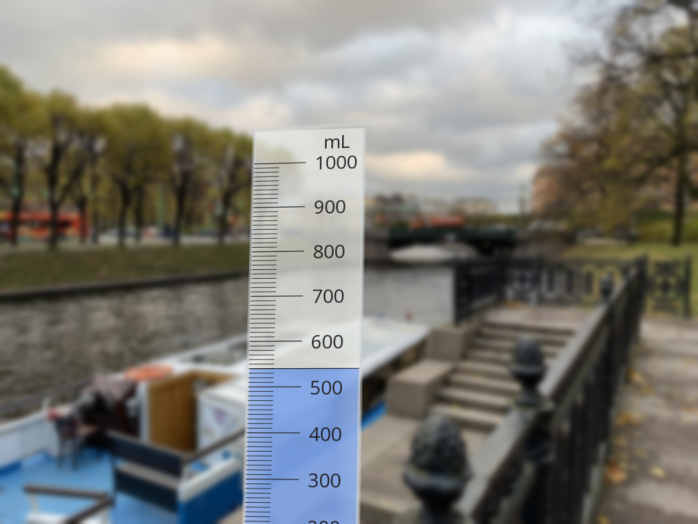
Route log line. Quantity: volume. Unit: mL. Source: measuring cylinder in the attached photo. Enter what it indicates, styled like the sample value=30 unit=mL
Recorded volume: value=540 unit=mL
